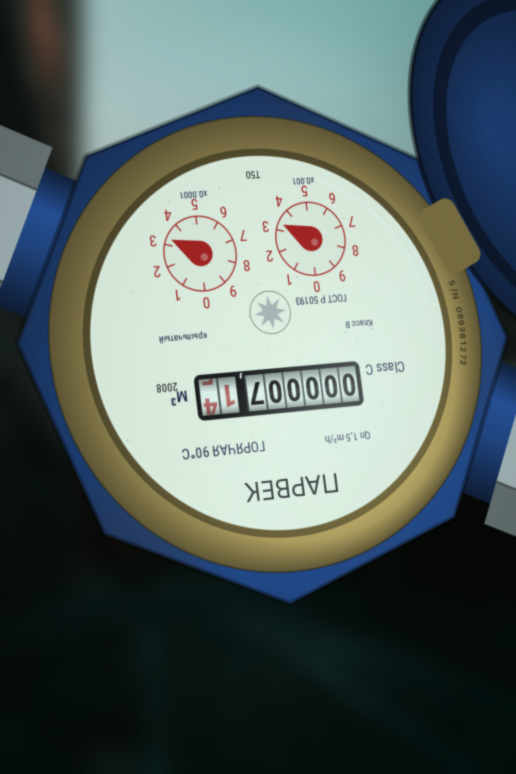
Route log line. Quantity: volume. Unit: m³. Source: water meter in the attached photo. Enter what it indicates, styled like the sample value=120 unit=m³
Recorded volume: value=7.1433 unit=m³
